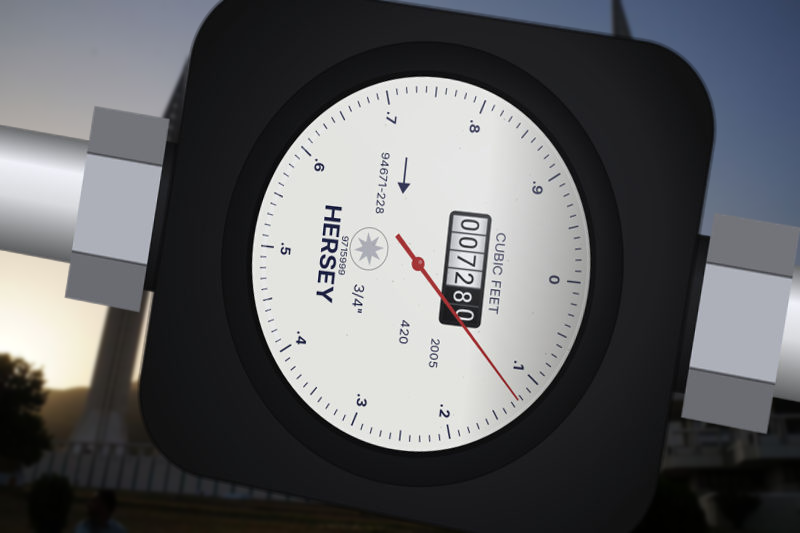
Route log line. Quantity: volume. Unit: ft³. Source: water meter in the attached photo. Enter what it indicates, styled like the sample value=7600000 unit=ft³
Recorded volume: value=7280.12 unit=ft³
